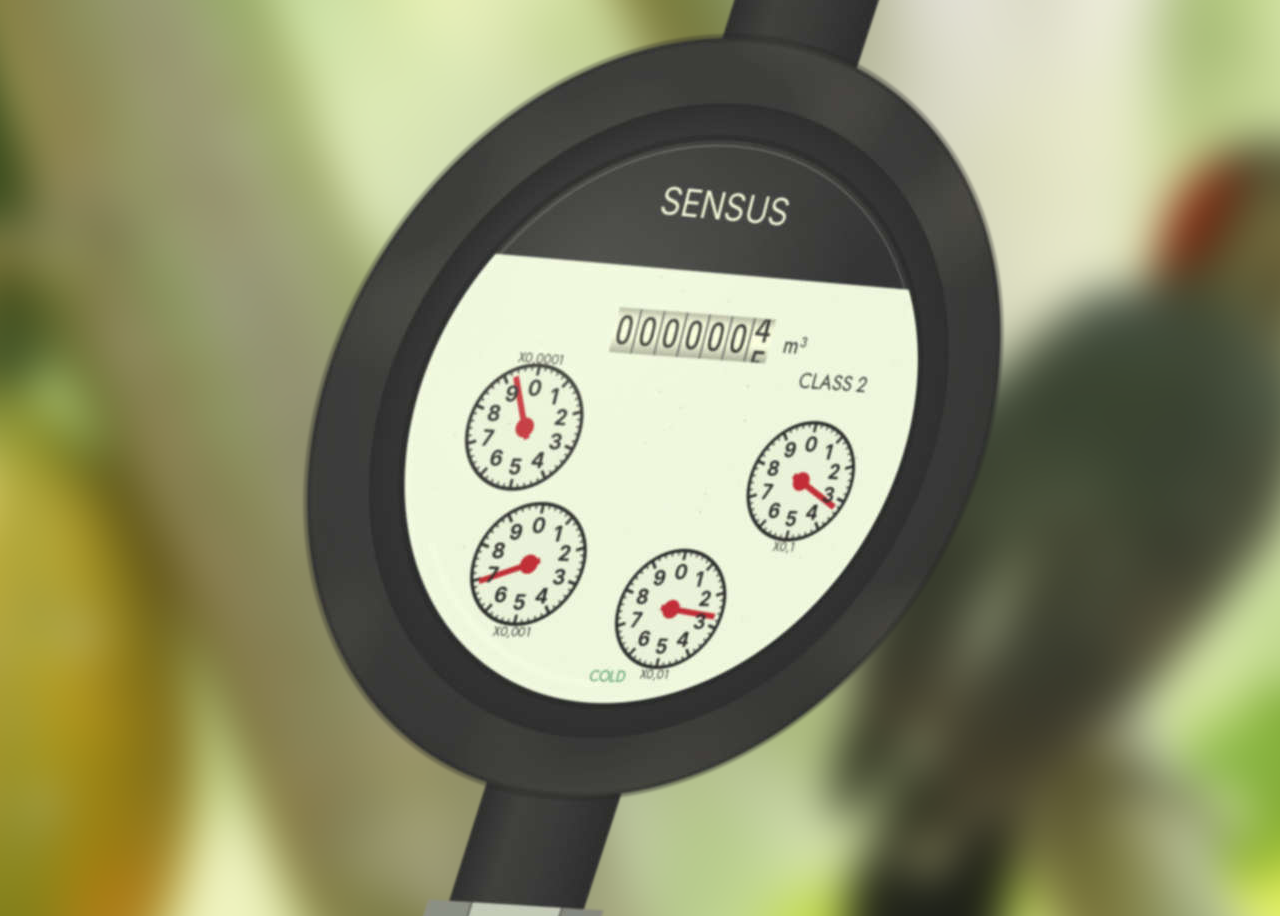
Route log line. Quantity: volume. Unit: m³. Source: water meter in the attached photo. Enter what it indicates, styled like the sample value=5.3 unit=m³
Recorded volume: value=4.3269 unit=m³
